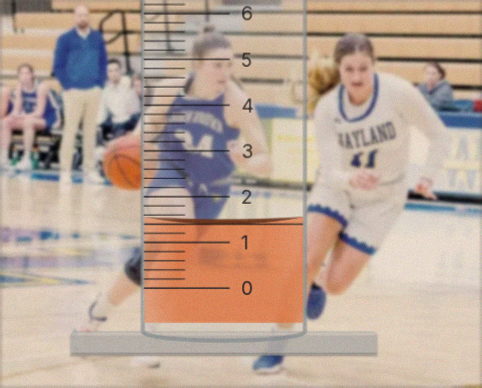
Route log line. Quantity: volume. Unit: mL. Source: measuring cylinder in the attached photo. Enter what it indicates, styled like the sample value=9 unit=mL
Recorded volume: value=1.4 unit=mL
